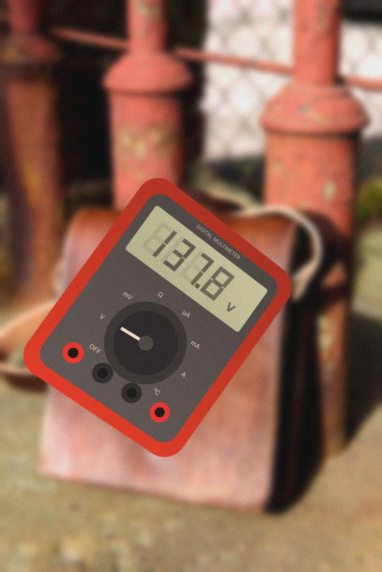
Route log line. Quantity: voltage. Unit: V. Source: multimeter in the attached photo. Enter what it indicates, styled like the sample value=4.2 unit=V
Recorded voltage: value=137.8 unit=V
